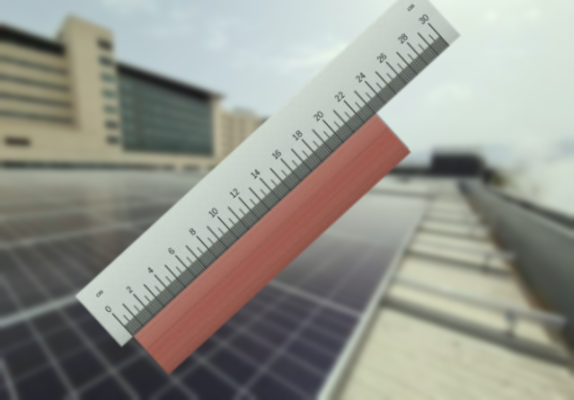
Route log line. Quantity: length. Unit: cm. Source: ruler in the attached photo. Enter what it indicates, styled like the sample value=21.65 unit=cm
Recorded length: value=23 unit=cm
